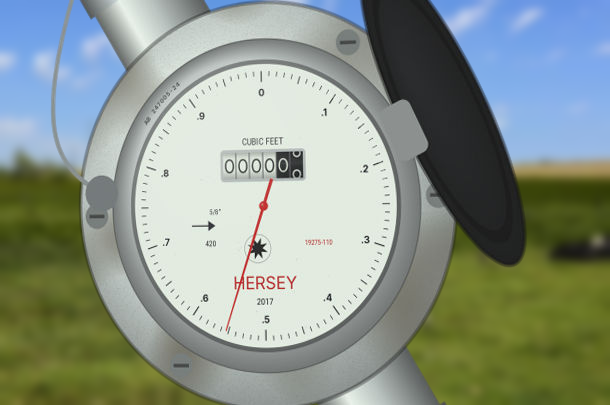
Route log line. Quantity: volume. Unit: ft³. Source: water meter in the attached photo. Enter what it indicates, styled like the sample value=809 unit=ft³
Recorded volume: value=8.55 unit=ft³
